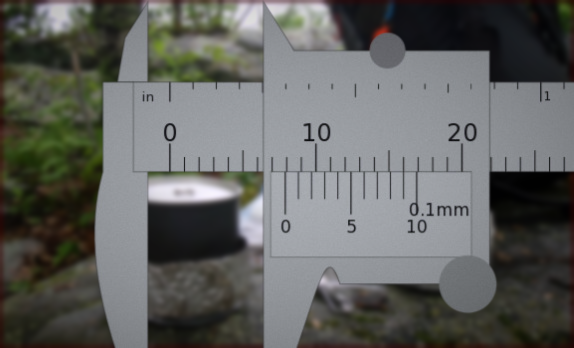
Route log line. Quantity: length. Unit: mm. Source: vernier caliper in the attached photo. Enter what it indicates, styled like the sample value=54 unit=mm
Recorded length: value=7.9 unit=mm
